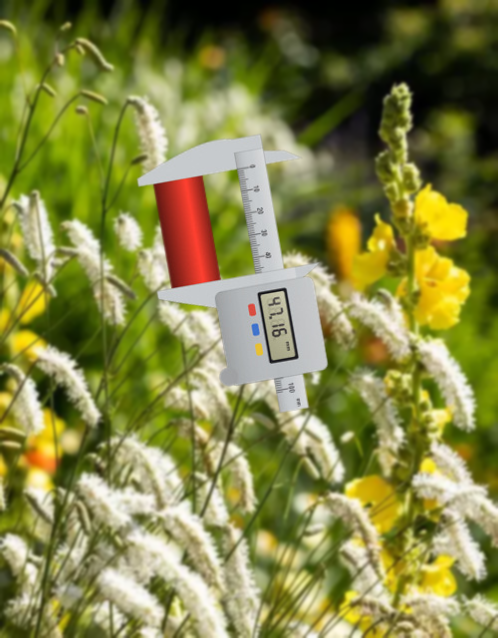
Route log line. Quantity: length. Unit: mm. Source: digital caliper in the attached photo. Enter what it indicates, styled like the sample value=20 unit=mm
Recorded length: value=47.16 unit=mm
